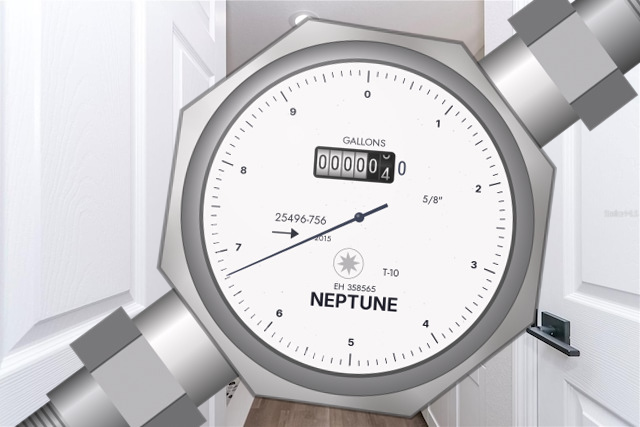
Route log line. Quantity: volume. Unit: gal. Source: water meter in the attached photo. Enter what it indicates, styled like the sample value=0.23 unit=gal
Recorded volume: value=36.7 unit=gal
